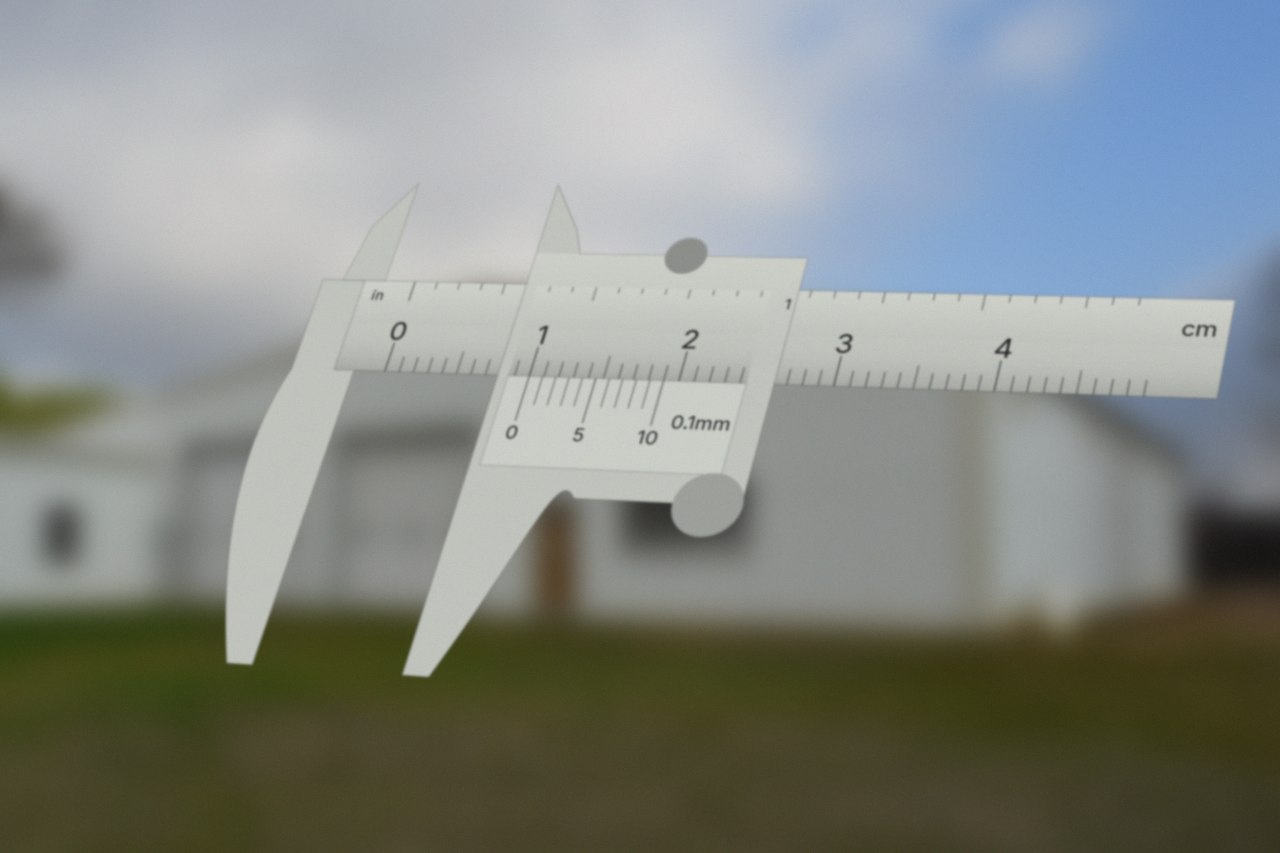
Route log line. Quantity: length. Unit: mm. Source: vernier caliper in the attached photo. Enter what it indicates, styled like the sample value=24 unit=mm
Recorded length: value=10.0 unit=mm
